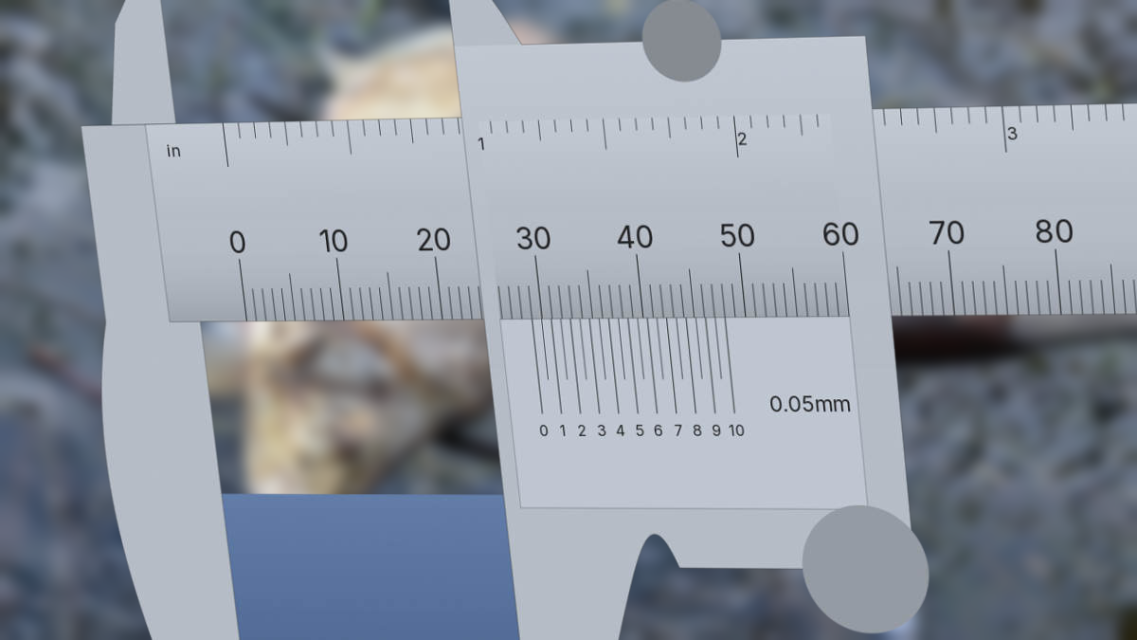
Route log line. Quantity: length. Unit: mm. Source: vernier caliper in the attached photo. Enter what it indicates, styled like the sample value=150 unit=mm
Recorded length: value=29.0 unit=mm
